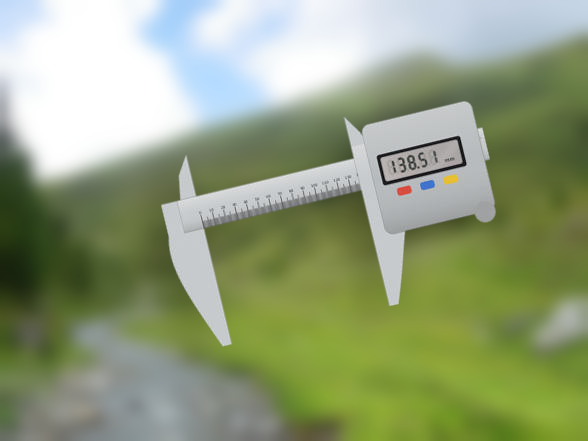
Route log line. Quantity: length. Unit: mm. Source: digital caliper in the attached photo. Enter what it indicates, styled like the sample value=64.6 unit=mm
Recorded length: value=138.51 unit=mm
